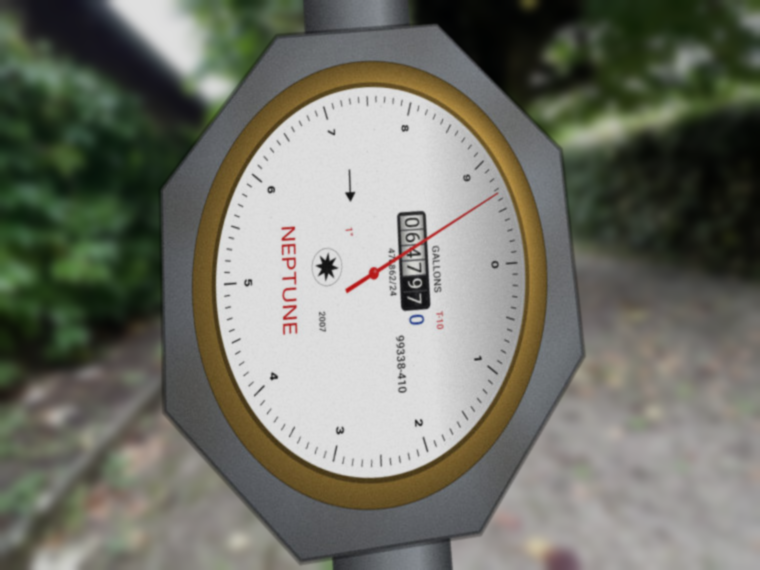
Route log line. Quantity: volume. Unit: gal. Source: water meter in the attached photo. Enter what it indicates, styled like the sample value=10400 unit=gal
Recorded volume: value=647969.3 unit=gal
